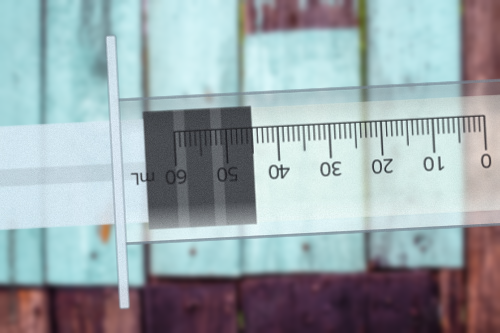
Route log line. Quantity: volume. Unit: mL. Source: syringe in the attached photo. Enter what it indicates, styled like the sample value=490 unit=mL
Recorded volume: value=45 unit=mL
